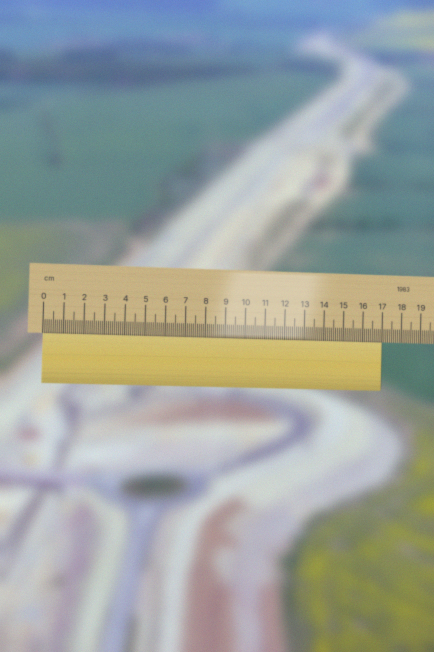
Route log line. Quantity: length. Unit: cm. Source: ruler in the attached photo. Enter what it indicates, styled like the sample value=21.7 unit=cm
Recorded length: value=17 unit=cm
